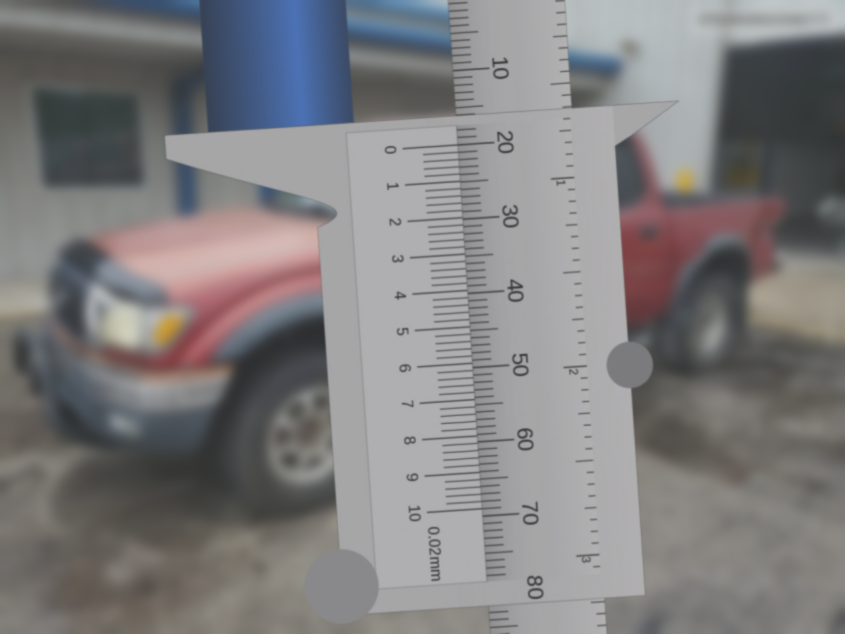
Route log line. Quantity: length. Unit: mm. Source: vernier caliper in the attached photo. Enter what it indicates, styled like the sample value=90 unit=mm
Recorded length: value=20.0 unit=mm
